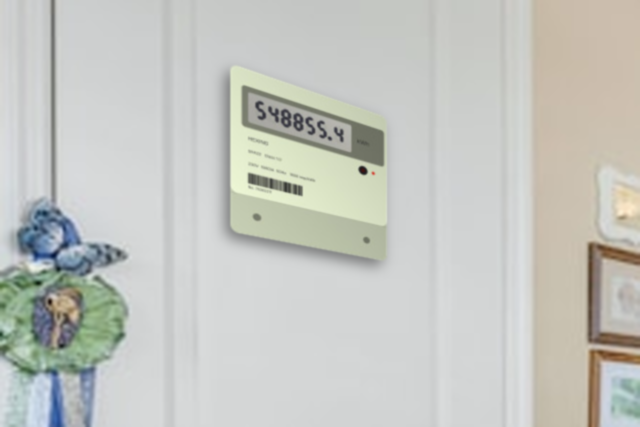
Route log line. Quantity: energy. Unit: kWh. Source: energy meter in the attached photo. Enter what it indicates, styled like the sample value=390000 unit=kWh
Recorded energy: value=548855.4 unit=kWh
